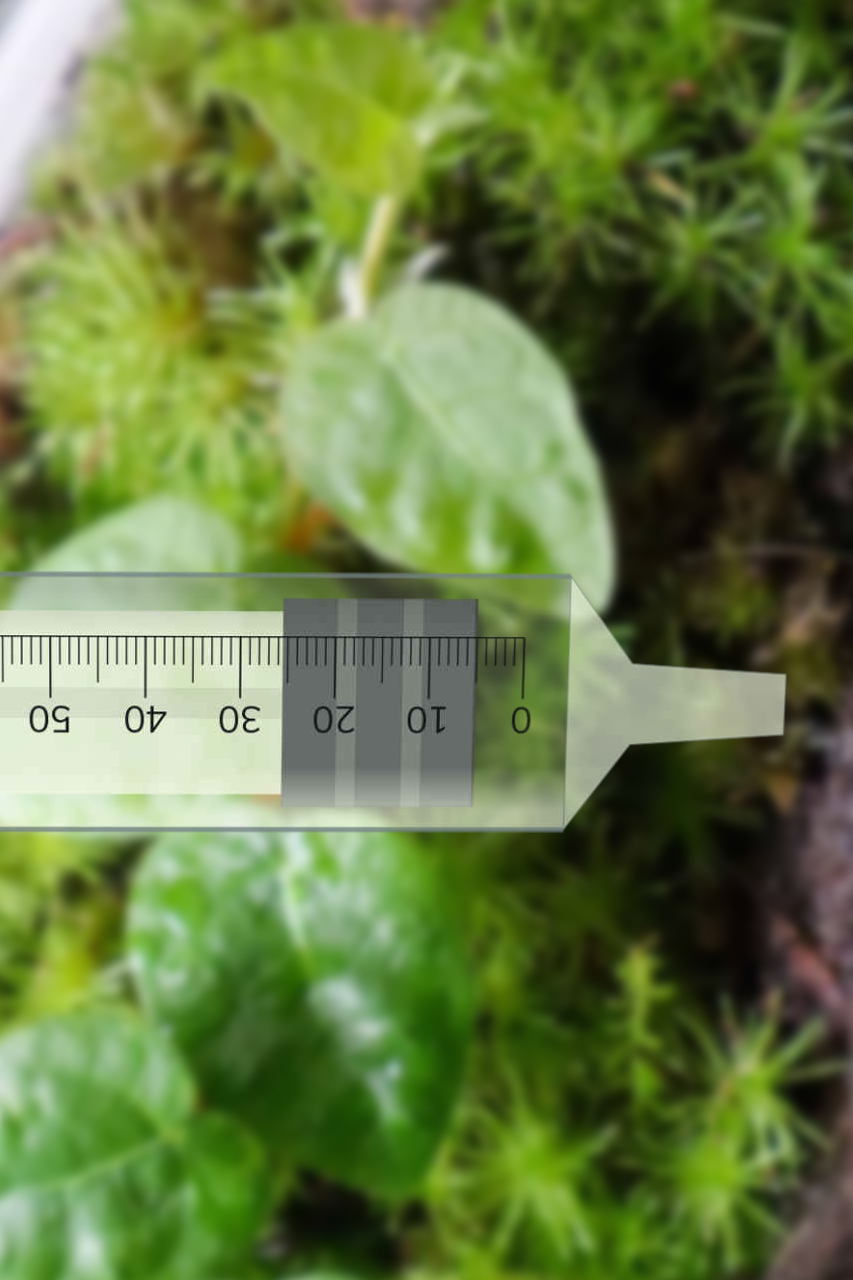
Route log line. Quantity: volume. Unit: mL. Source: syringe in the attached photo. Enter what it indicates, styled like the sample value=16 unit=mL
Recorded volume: value=5 unit=mL
